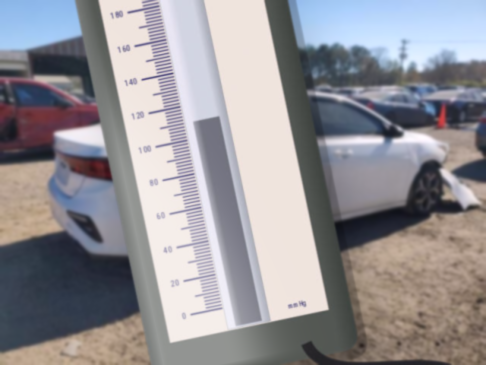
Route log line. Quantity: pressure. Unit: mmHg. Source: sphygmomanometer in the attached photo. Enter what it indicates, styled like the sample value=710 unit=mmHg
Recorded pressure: value=110 unit=mmHg
